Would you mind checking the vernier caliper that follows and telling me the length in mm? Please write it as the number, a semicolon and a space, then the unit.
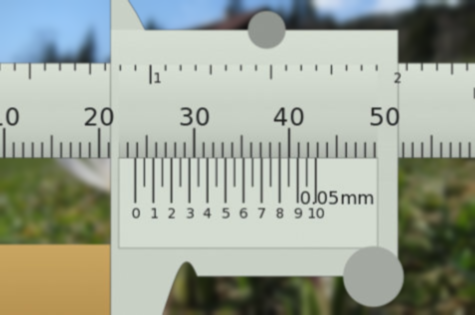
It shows 23.8; mm
